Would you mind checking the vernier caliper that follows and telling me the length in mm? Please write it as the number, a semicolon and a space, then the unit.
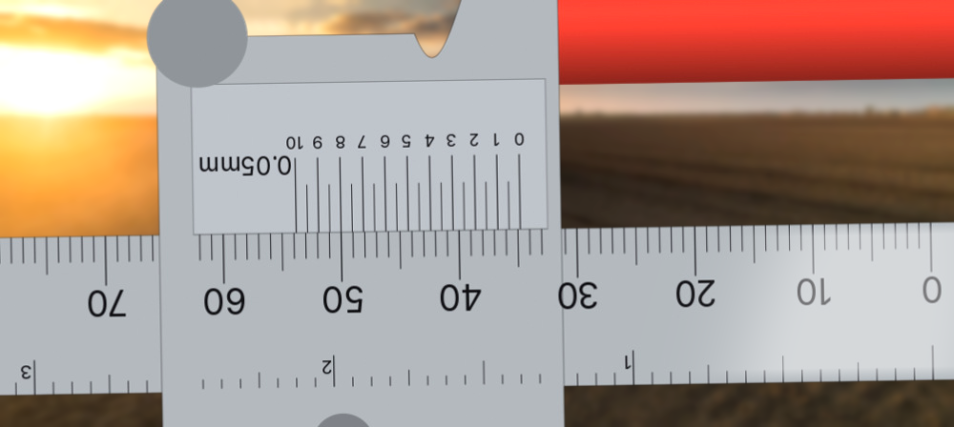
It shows 34.8; mm
